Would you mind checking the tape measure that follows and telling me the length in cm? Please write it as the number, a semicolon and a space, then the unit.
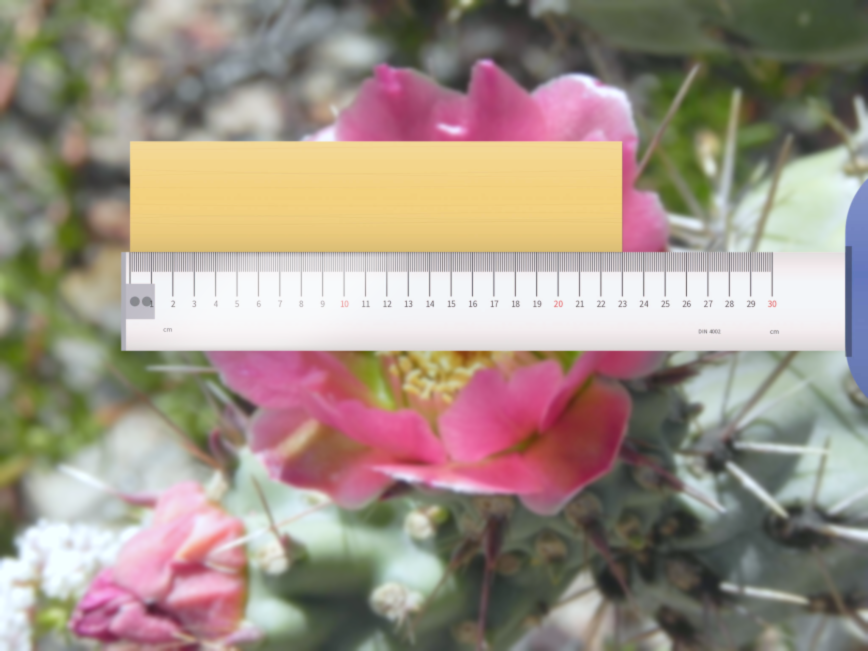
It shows 23; cm
